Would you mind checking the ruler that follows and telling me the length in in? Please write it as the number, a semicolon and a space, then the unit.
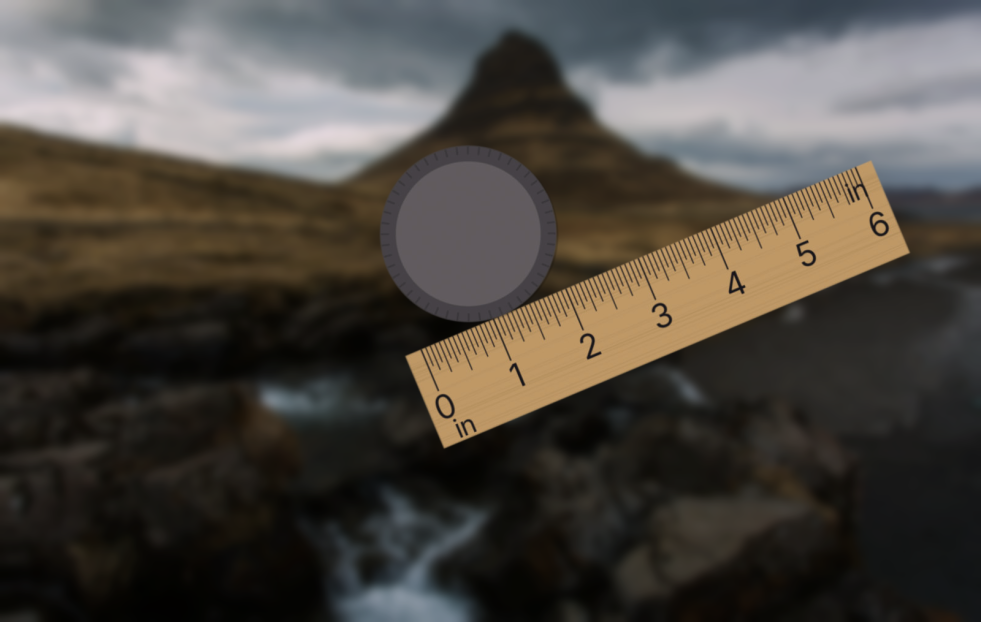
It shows 2.25; in
